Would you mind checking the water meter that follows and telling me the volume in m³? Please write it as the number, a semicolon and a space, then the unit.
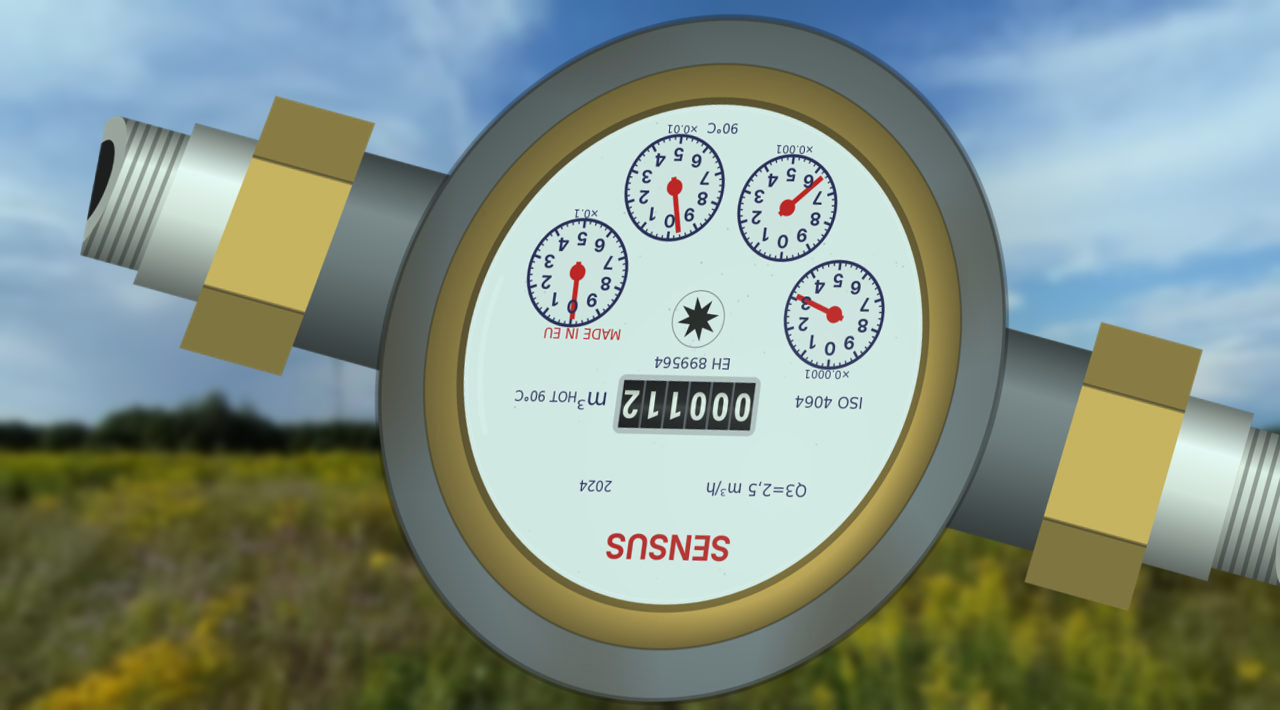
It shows 111.9963; m³
